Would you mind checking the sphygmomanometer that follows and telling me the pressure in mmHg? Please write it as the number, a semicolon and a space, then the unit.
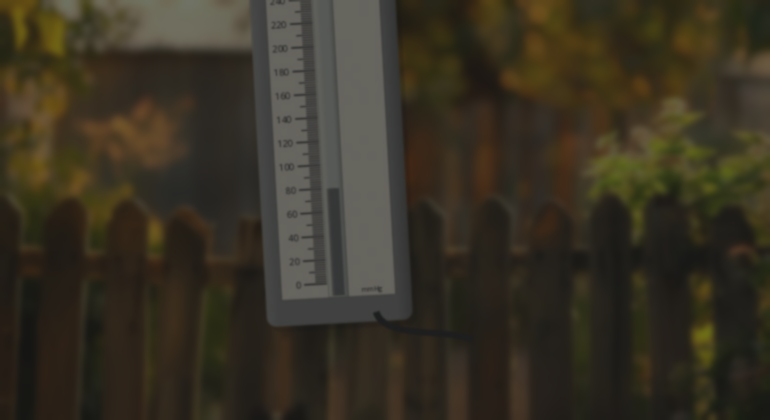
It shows 80; mmHg
